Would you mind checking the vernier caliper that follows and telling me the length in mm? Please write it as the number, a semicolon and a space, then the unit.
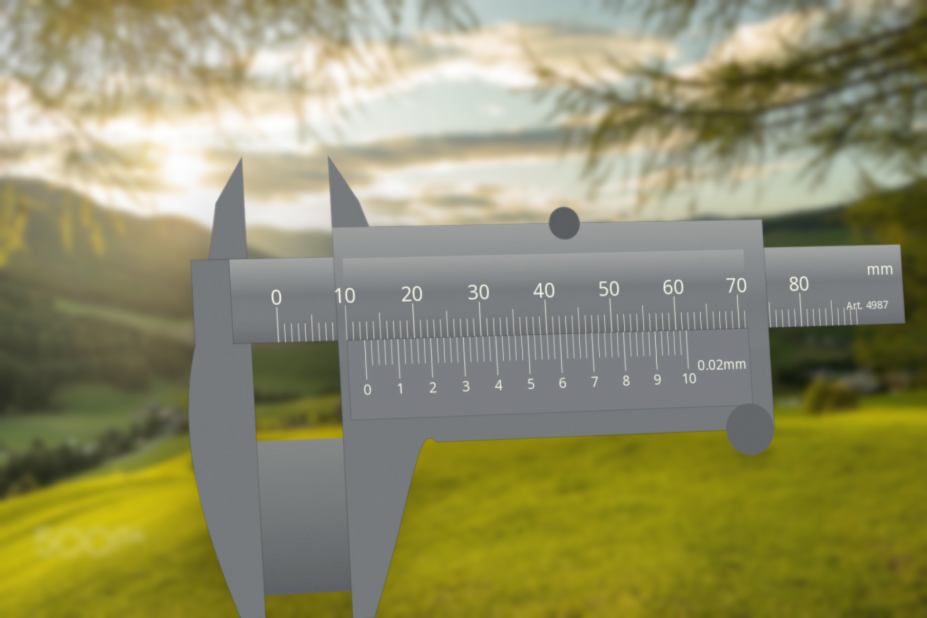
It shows 12.6; mm
